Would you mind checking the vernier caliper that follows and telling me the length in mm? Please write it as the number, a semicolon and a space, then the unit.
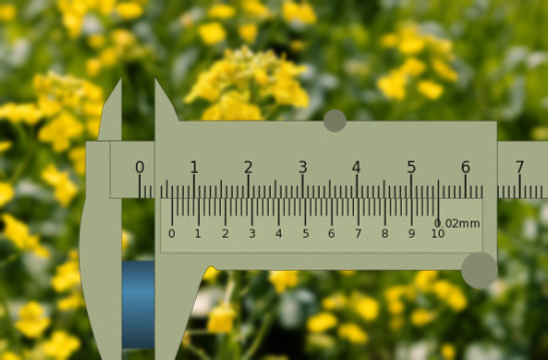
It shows 6.0; mm
